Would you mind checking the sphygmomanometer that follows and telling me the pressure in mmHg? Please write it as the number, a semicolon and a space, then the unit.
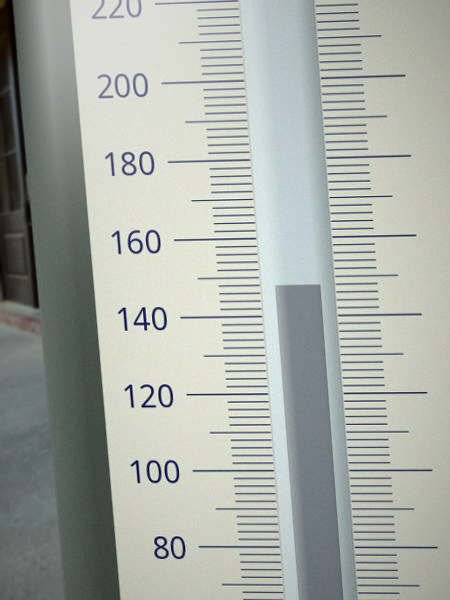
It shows 148; mmHg
